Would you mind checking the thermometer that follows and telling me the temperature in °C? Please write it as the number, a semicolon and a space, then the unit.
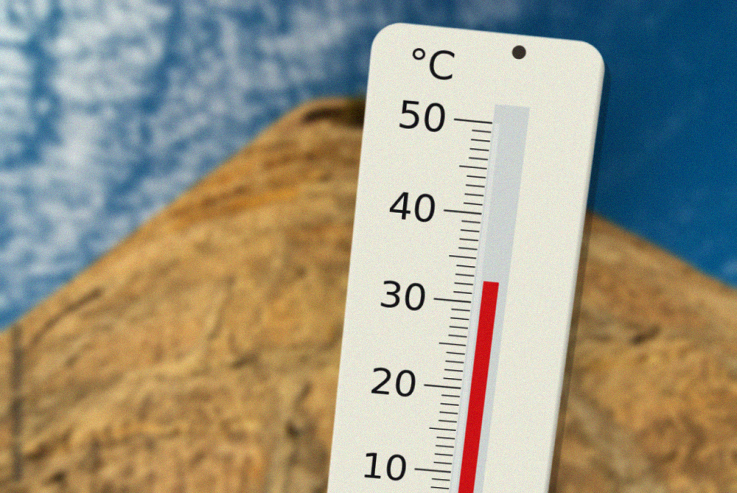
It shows 32.5; °C
